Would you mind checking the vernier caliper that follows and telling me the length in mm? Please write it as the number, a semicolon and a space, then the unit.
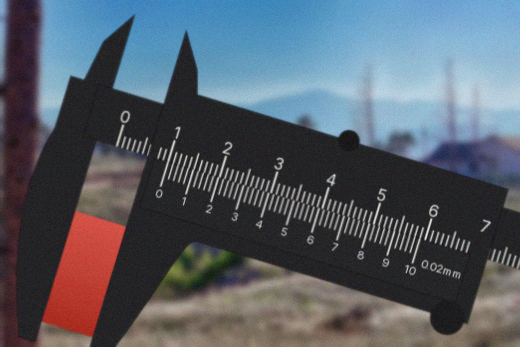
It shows 10.0; mm
